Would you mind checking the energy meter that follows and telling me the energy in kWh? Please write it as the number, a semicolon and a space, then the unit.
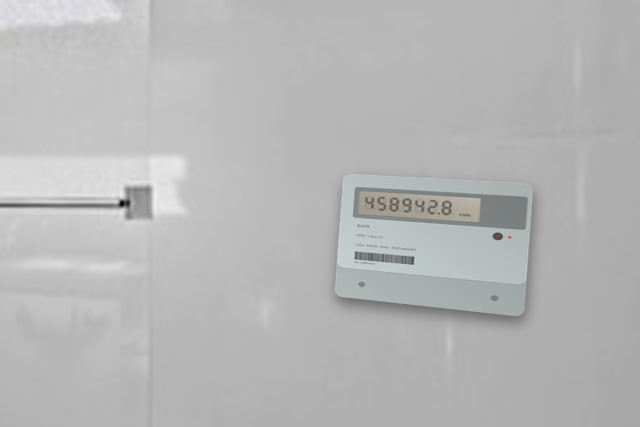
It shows 458942.8; kWh
